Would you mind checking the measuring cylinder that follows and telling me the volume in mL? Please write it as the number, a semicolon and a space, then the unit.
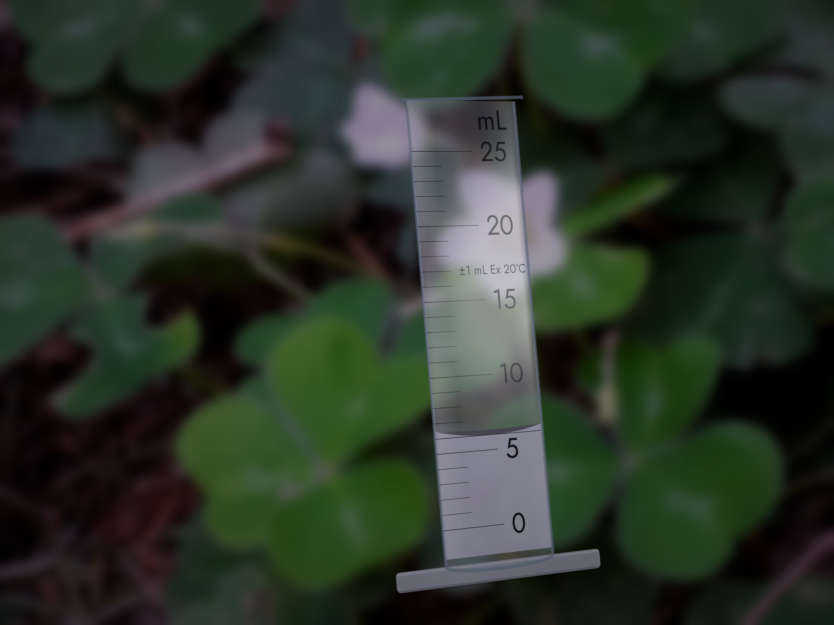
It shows 6; mL
